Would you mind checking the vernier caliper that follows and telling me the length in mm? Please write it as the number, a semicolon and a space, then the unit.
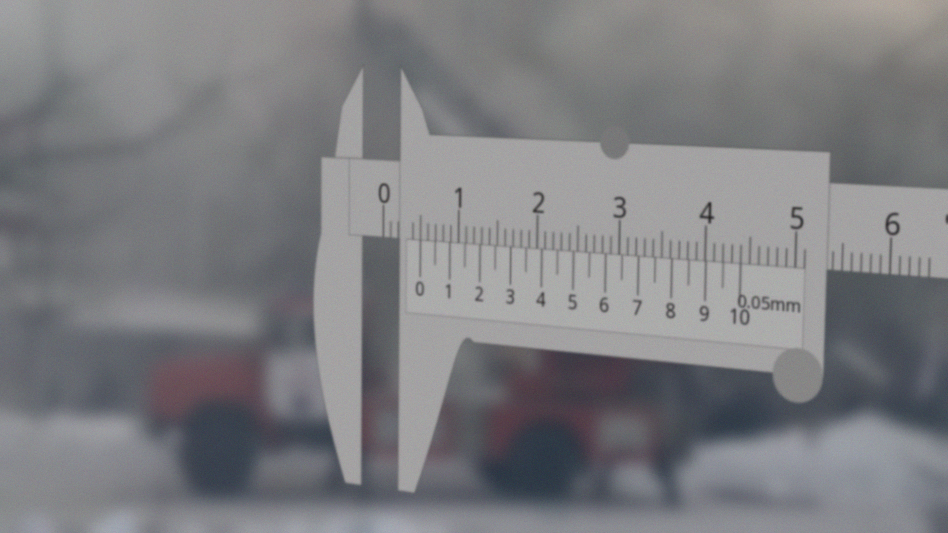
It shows 5.0; mm
